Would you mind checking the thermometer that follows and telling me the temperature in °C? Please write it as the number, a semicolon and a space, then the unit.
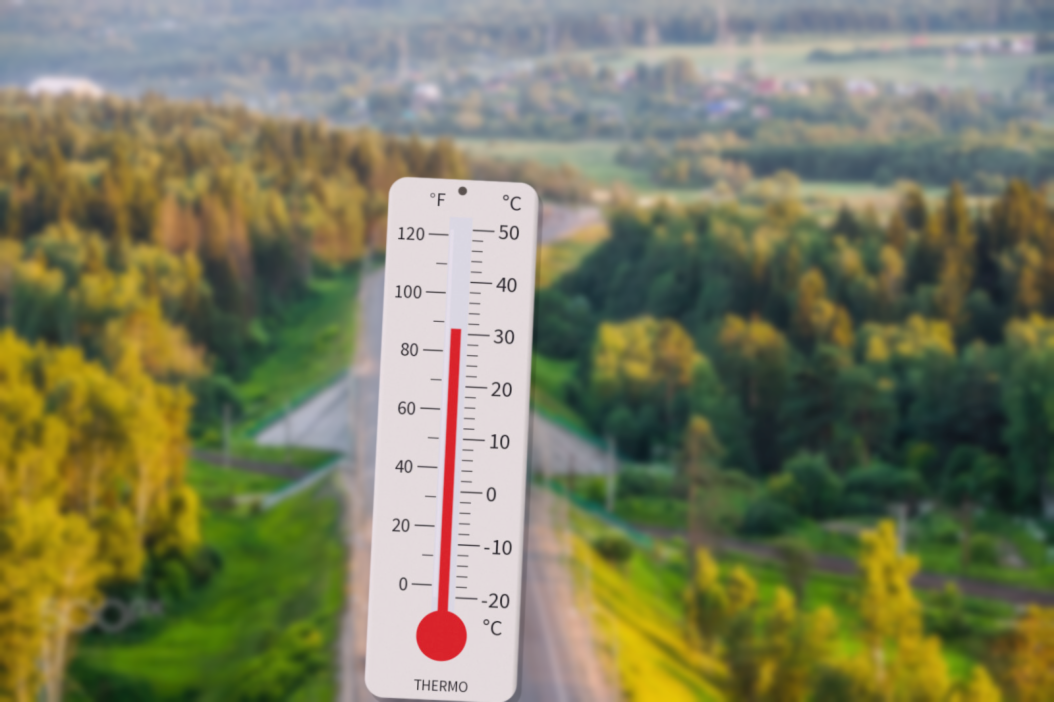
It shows 31; °C
